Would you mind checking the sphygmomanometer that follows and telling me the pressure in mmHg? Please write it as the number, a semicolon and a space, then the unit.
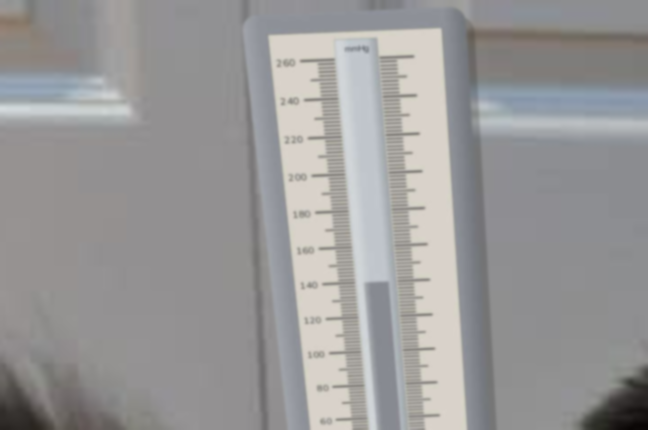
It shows 140; mmHg
